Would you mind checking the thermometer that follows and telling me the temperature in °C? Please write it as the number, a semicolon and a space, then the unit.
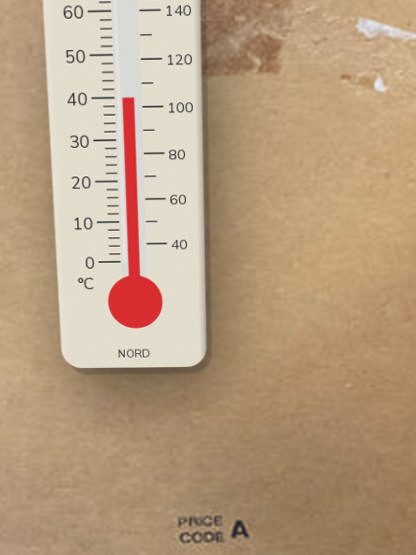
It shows 40; °C
